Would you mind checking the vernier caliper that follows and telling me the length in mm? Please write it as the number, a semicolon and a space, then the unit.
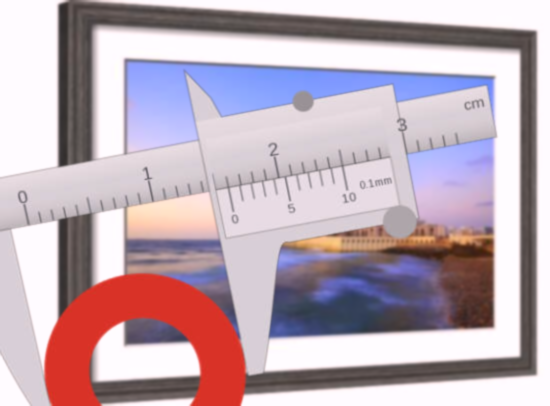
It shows 16.0; mm
